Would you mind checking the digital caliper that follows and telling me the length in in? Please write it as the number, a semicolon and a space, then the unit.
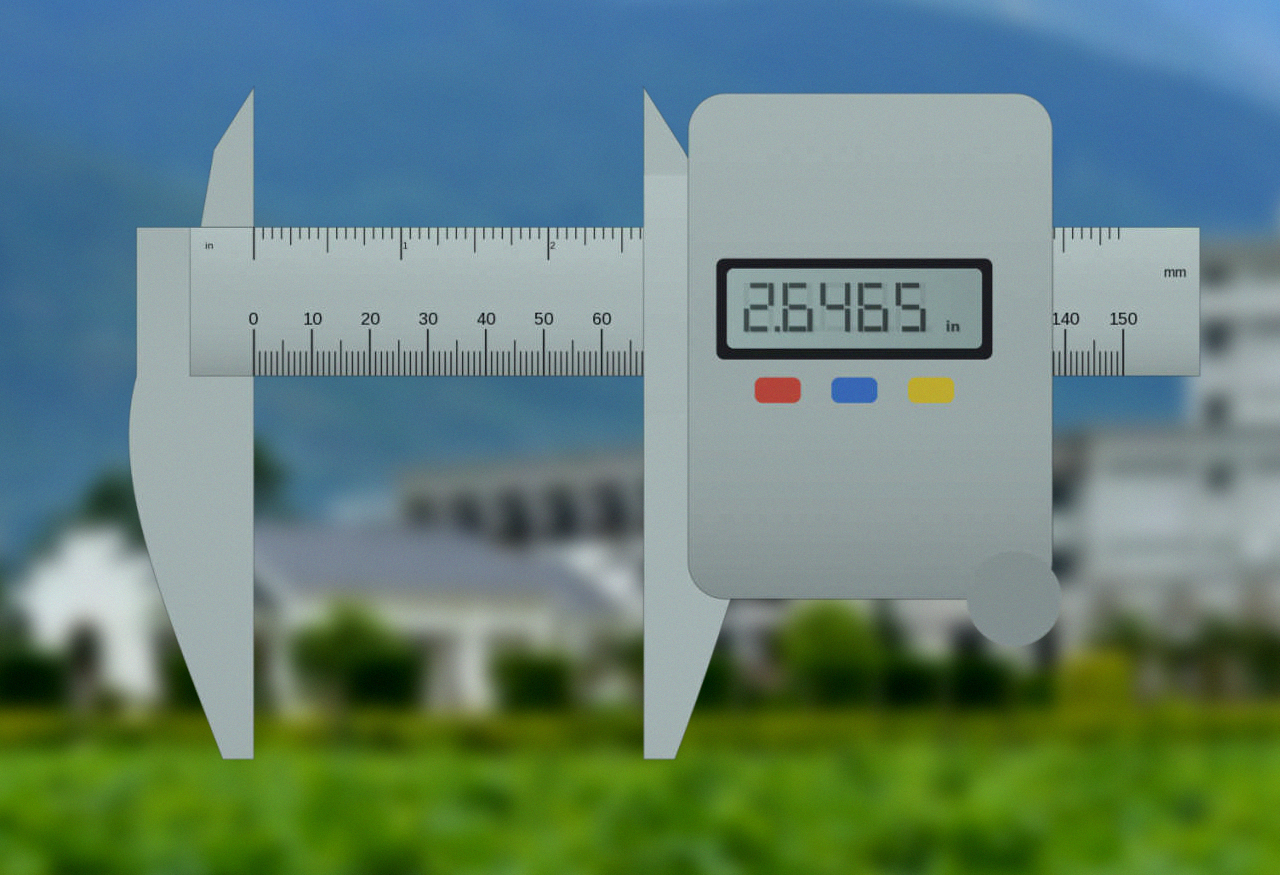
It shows 2.6465; in
